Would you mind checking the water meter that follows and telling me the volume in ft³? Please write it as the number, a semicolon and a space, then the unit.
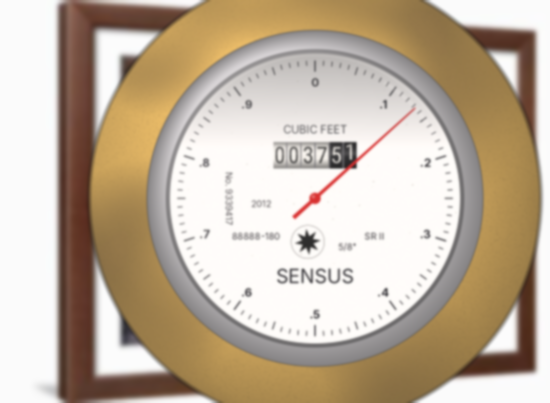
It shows 3751.13; ft³
